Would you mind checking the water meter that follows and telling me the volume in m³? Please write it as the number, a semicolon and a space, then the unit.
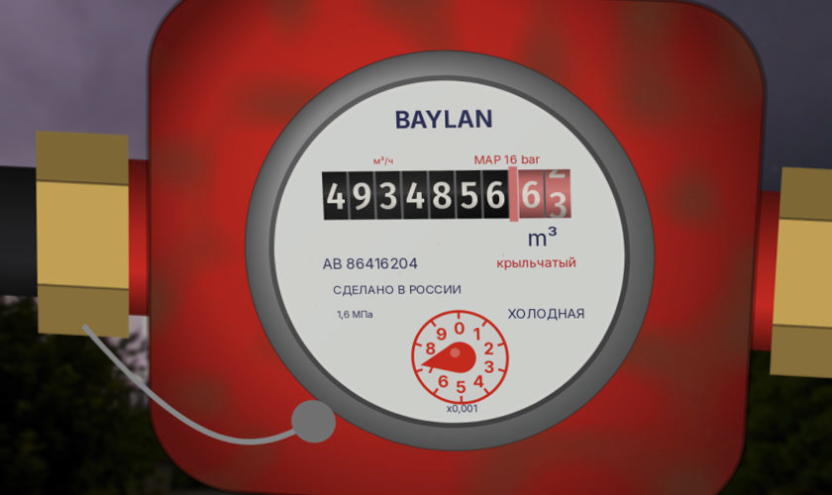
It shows 4934856.627; m³
